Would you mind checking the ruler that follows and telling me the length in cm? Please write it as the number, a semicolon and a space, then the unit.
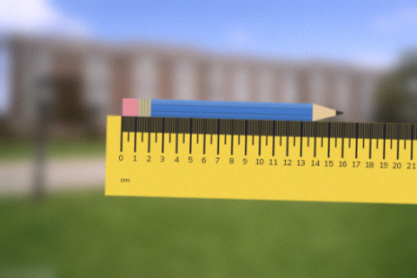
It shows 16; cm
